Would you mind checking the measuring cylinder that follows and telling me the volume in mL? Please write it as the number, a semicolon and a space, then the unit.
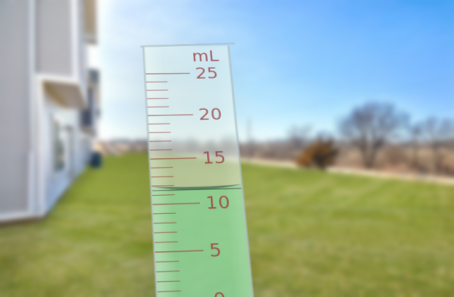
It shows 11.5; mL
